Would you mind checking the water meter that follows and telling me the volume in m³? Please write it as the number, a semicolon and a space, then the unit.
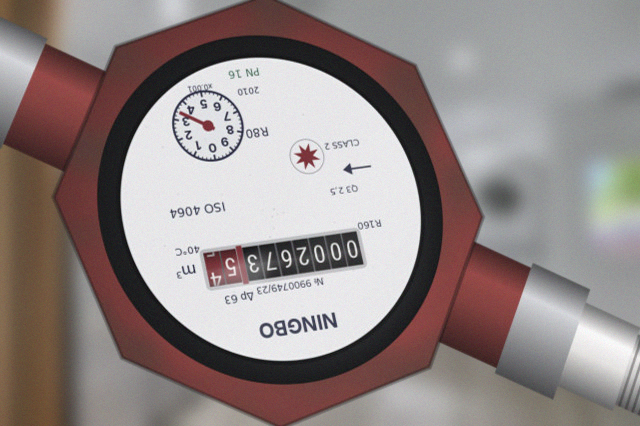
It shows 2673.543; m³
